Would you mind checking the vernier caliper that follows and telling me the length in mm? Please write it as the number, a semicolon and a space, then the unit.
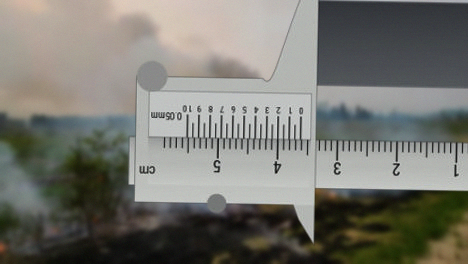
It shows 36.2; mm
